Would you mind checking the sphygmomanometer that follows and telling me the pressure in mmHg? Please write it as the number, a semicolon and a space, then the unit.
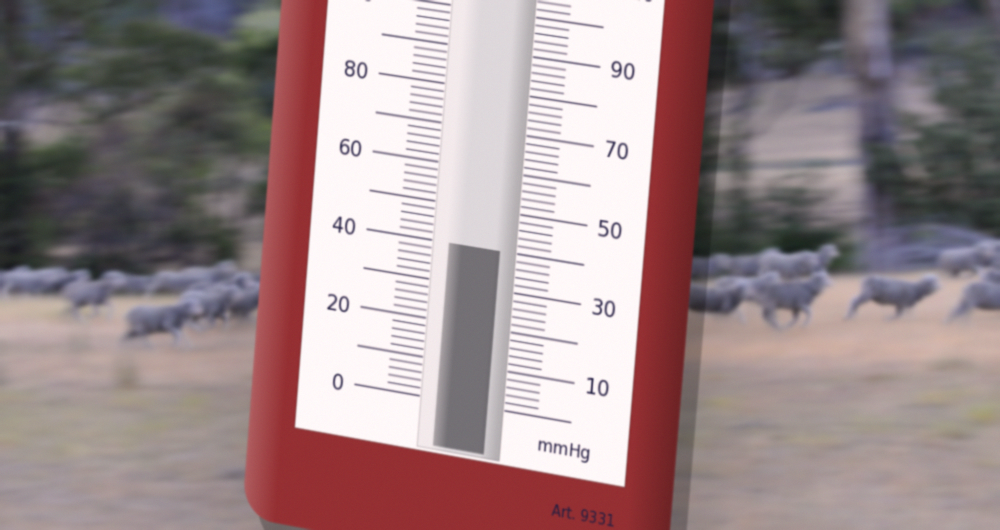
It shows 40; mmHg
